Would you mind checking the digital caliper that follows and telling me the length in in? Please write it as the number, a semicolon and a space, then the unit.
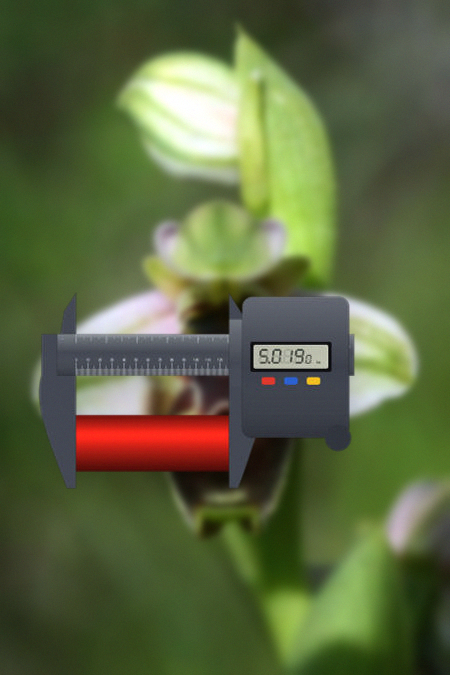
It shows 5.0190; in
